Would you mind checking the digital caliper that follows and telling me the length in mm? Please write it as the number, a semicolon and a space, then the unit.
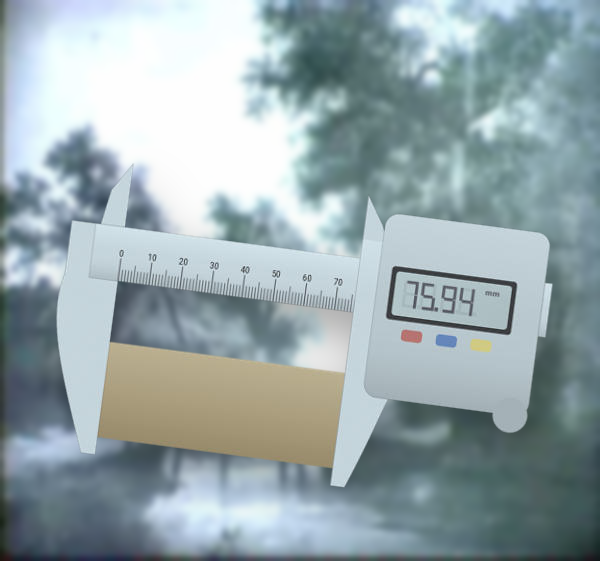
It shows 75.94; mm
